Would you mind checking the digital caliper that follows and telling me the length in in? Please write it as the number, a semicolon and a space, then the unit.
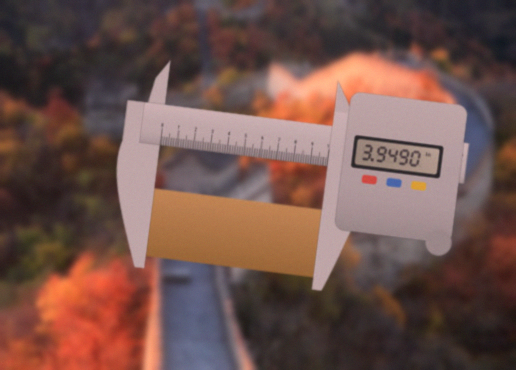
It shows 3.9490; in
